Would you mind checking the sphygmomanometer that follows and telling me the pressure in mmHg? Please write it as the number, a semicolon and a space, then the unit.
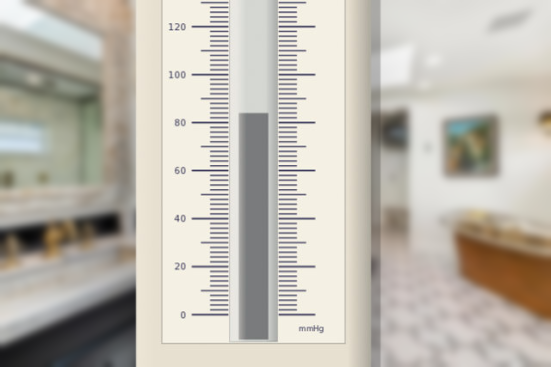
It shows 84; mmHg
